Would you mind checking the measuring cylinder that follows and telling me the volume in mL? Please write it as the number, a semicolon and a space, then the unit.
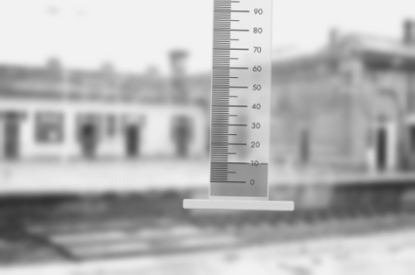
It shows 10; mL
